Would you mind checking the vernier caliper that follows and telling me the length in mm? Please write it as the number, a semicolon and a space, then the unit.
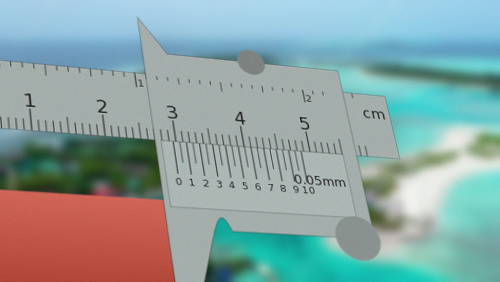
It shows 29.6; mm
